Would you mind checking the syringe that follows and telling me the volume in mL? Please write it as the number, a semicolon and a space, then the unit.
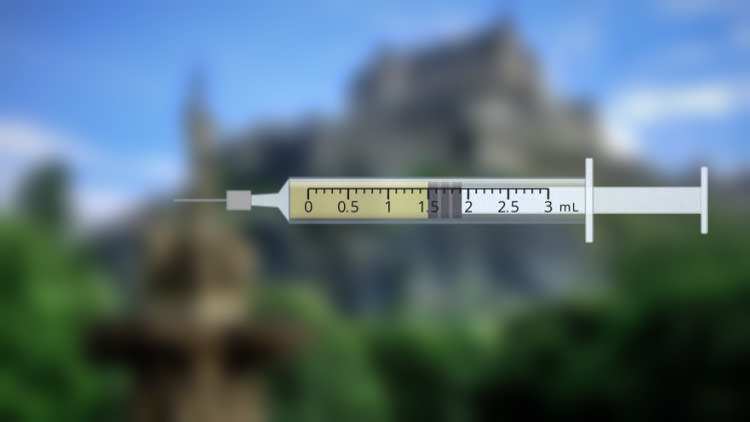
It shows 1.5; mL
